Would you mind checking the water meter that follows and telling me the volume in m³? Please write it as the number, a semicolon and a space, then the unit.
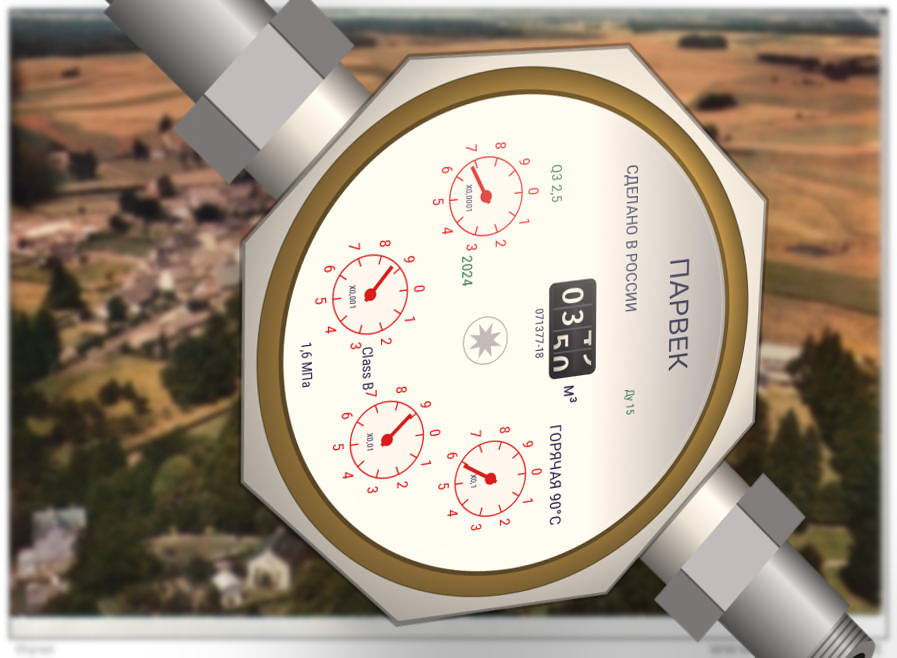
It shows 349.5886; m³
